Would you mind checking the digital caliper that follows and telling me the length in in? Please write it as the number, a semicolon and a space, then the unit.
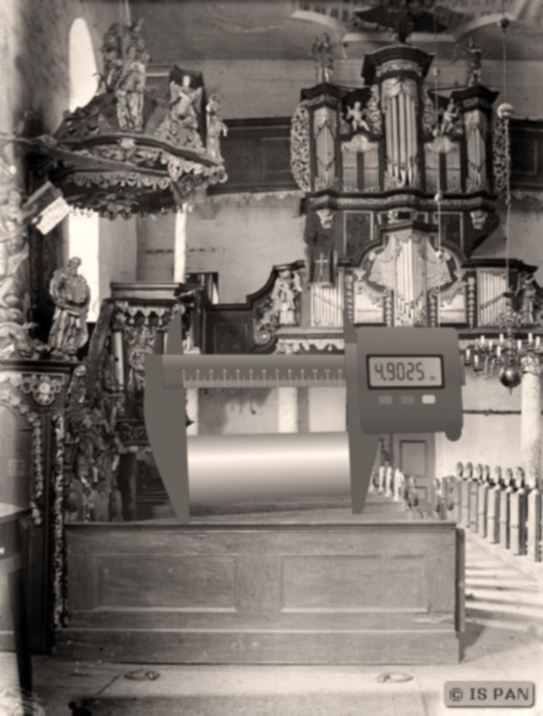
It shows 4.9025; in
